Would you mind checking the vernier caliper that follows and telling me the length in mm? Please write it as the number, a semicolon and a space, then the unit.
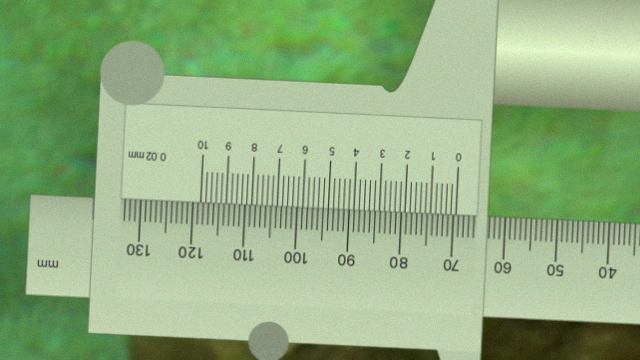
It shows 69.5; mm
